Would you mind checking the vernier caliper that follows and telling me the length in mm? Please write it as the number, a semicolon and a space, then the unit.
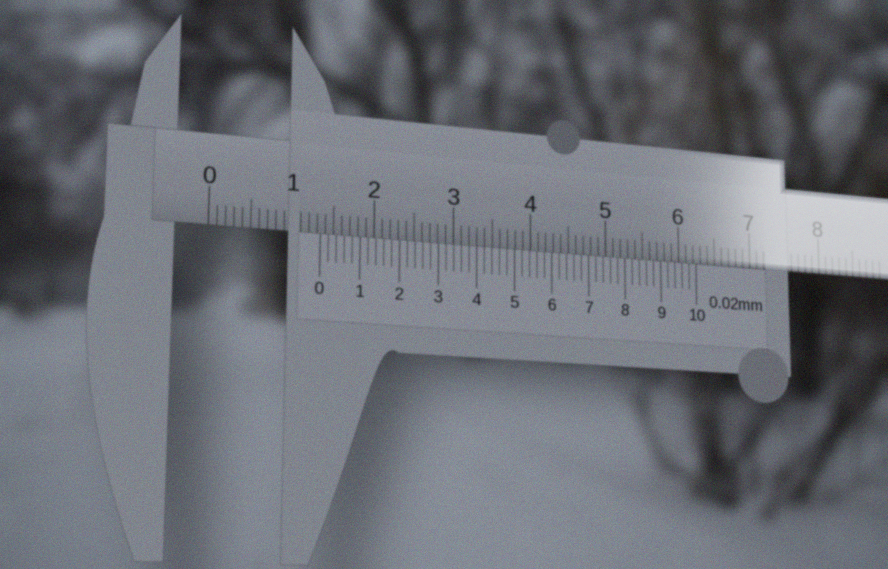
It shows 13.4; mm
